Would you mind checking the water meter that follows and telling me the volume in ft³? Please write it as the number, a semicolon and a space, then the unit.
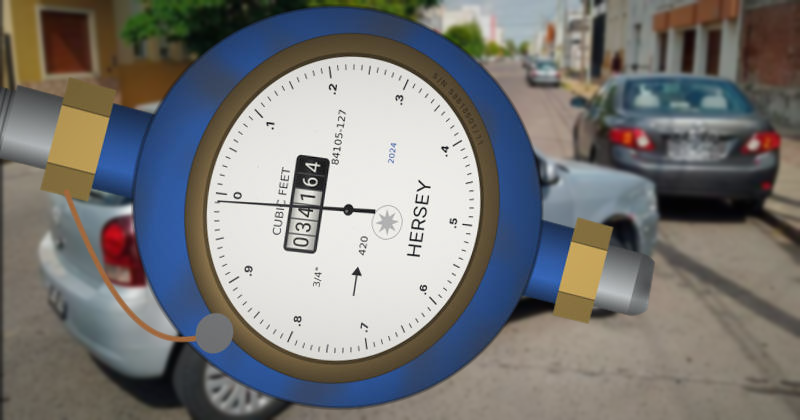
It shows 34163.99; ft³
